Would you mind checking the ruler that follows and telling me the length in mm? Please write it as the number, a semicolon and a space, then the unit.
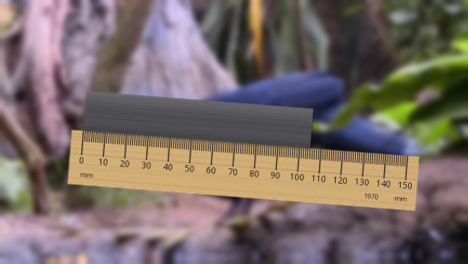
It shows 105; mm
